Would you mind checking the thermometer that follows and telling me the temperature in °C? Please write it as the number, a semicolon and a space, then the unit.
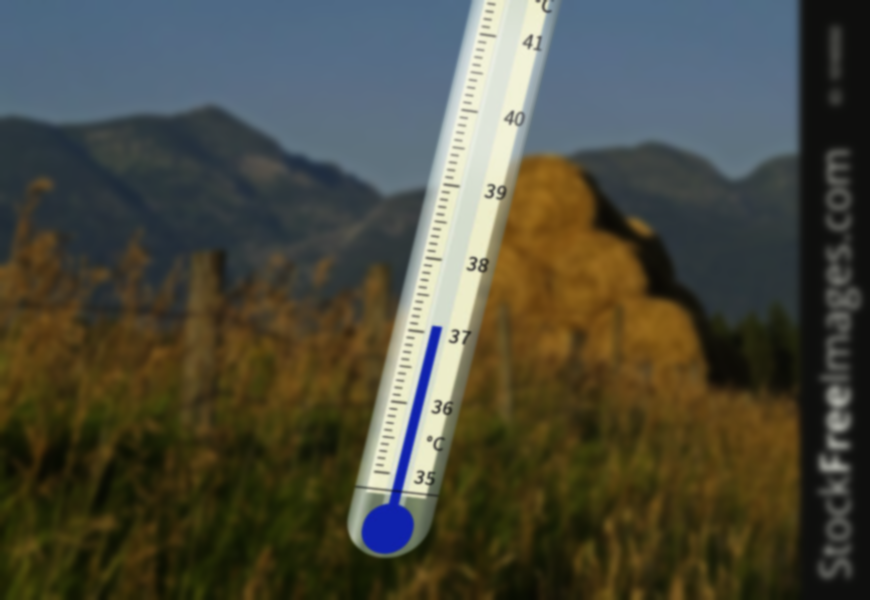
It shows 37.1; °C
